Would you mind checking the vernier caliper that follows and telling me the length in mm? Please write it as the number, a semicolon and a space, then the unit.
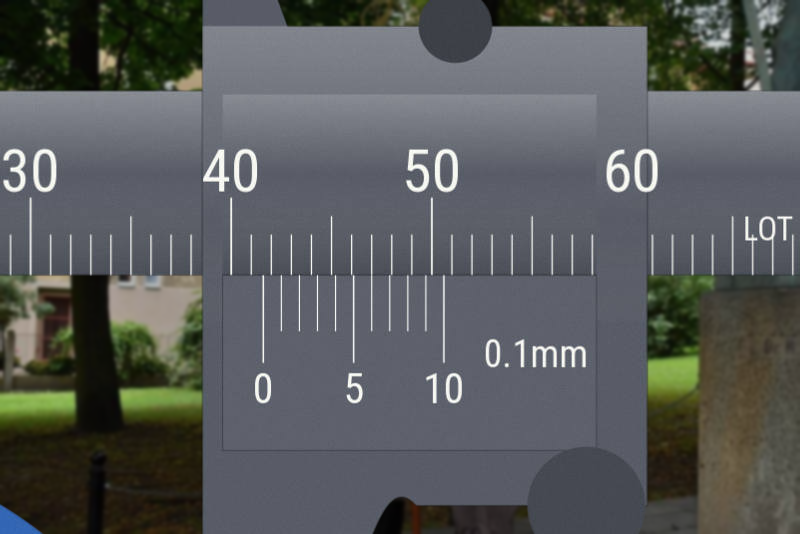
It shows 41.6; mm
